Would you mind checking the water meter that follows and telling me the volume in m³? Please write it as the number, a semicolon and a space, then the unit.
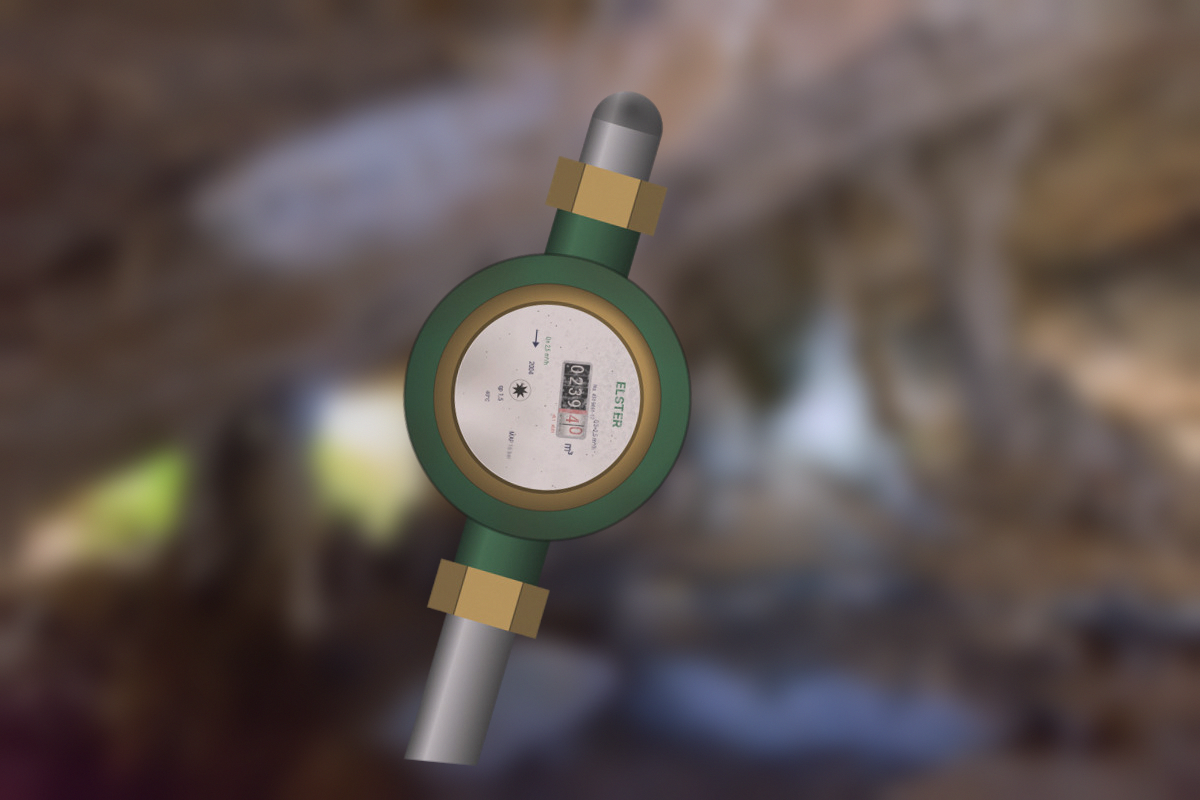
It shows 239.40; m³
